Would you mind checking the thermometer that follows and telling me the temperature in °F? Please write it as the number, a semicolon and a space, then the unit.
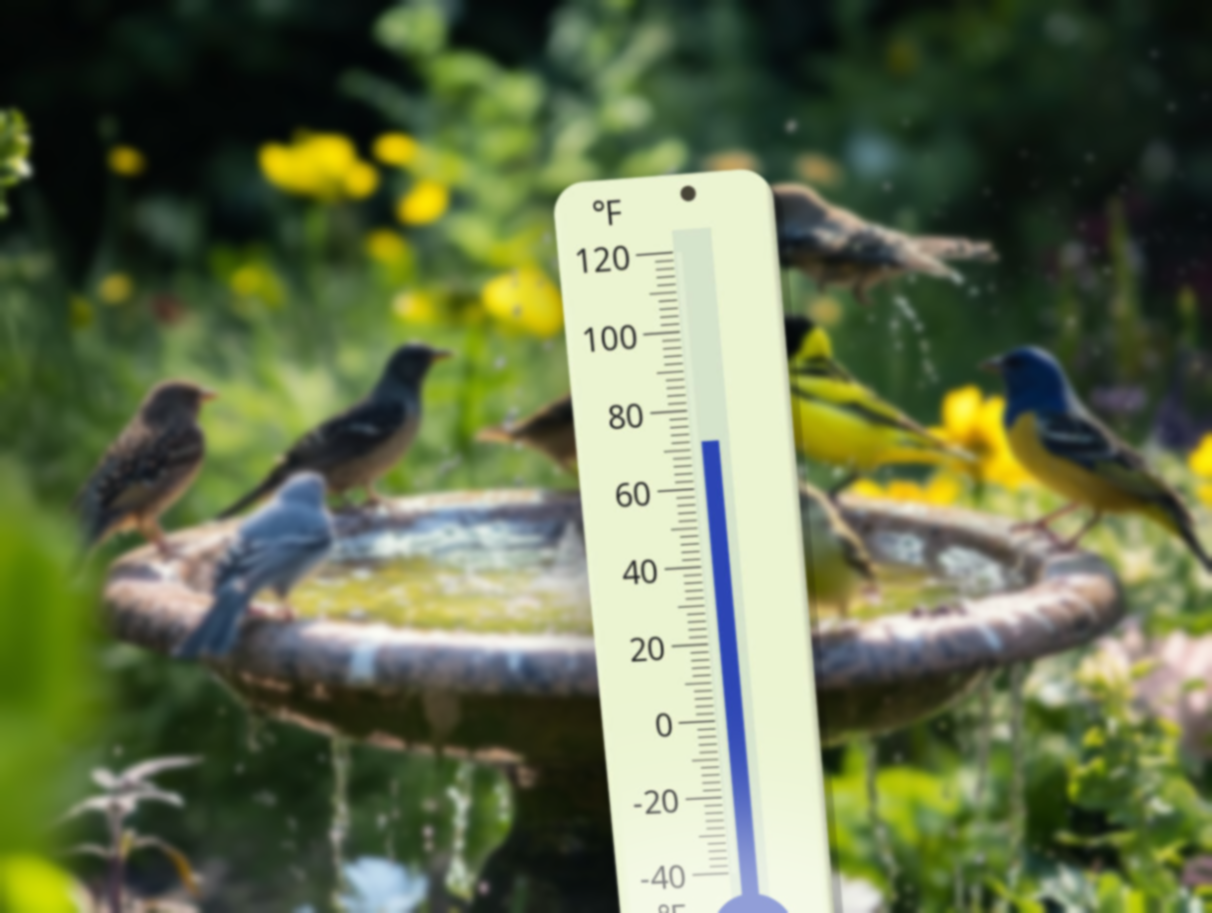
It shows 72; °F
